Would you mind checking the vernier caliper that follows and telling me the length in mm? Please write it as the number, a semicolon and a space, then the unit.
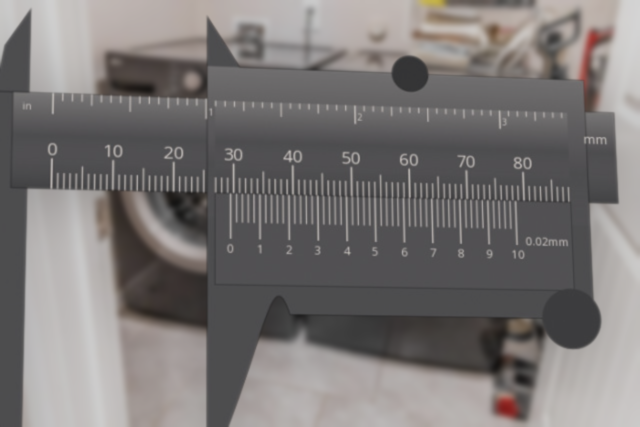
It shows 29.5; mm
